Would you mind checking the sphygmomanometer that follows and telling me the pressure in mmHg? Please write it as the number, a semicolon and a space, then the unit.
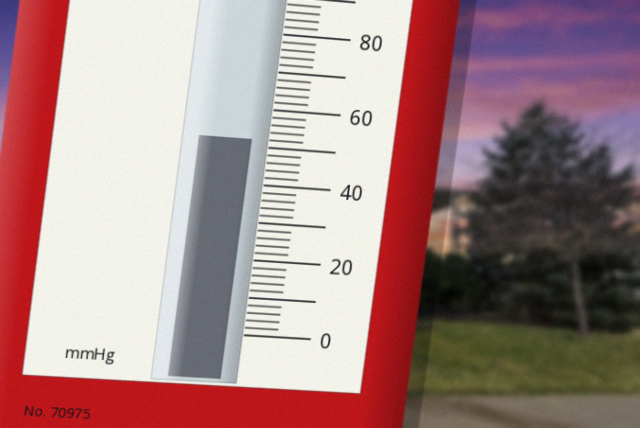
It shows 52; mmHg
